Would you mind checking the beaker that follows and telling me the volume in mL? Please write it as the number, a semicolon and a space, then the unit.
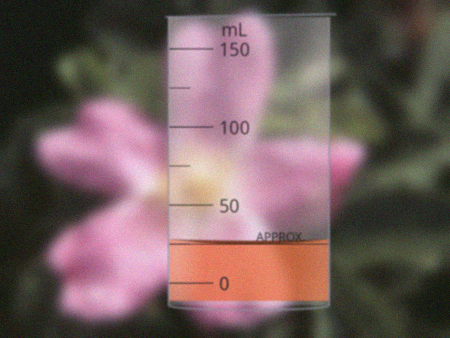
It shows 25; mL
